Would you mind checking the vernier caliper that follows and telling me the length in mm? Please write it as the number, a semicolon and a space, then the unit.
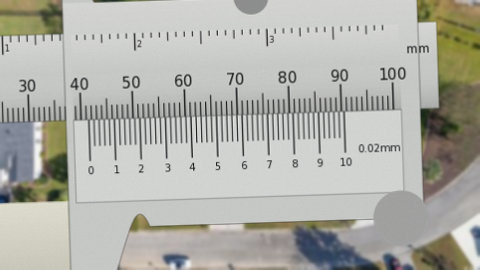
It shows 41.5; mm
